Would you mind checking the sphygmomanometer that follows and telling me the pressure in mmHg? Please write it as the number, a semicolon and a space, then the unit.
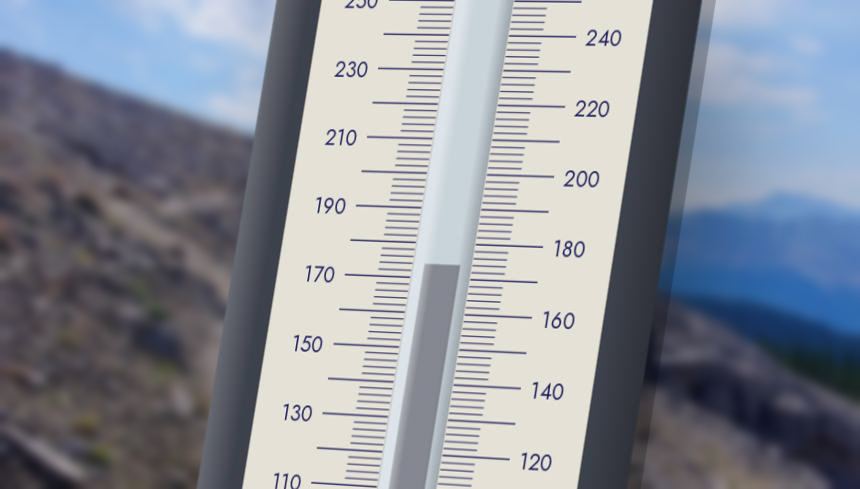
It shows 174; mmHg
